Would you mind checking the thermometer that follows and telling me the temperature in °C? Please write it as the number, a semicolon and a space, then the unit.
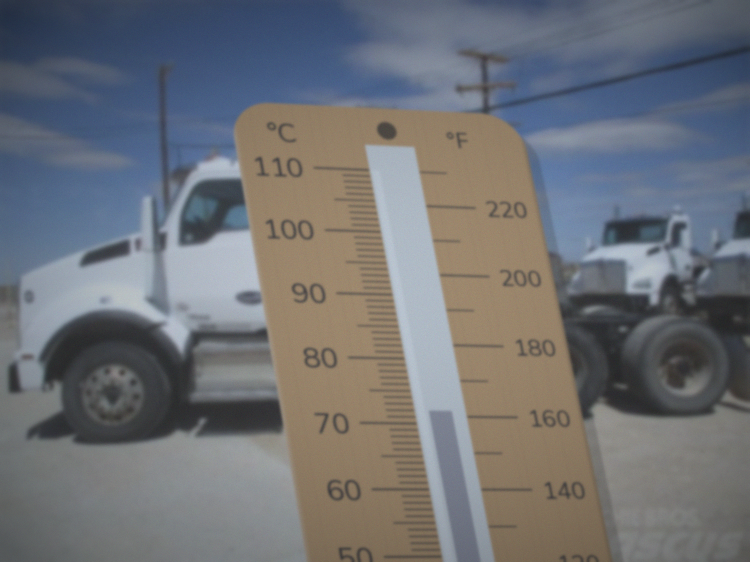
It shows 72; °C
